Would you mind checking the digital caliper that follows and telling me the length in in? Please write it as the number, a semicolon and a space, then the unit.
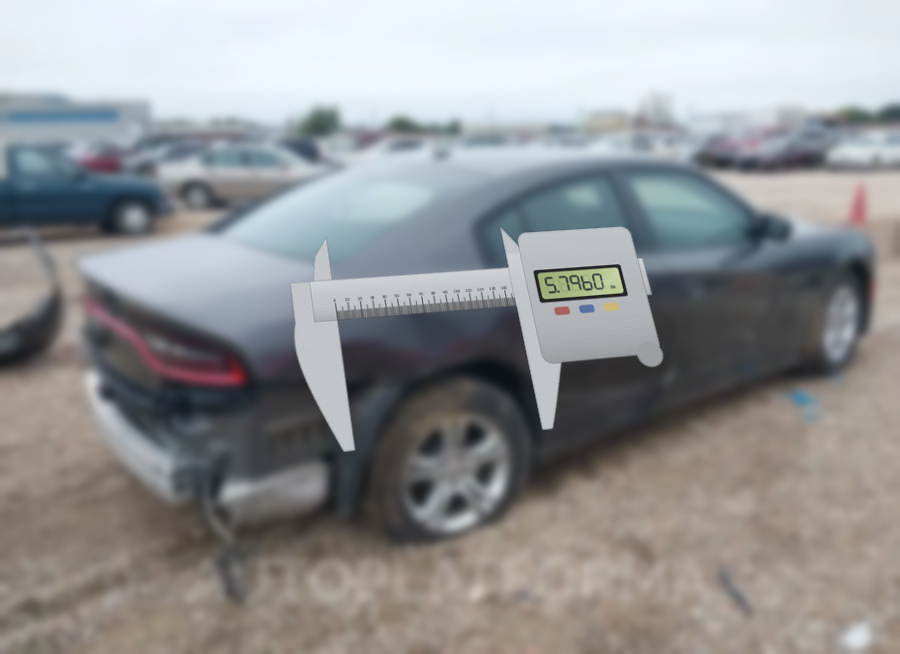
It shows 5.7960; in
